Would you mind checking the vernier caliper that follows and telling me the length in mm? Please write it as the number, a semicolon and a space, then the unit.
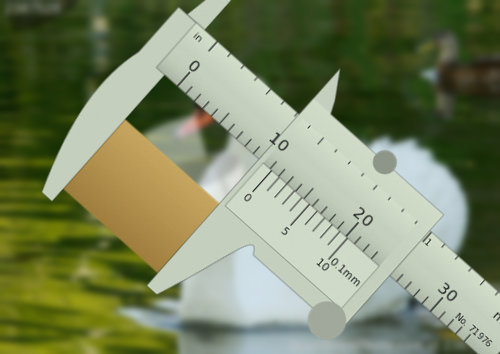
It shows 11.2; mm
